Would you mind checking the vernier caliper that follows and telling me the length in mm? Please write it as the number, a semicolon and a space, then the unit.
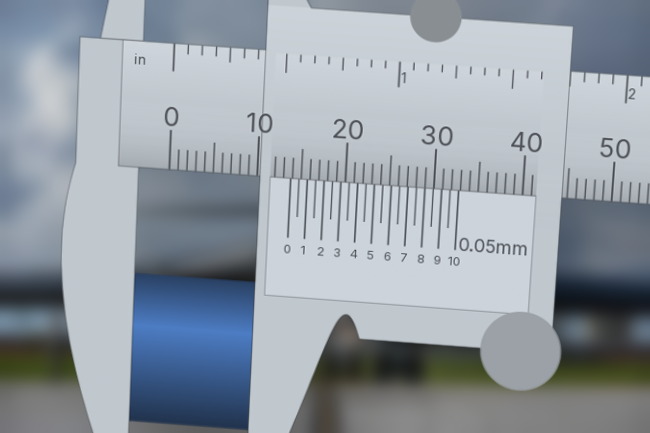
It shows 13.8; mm
